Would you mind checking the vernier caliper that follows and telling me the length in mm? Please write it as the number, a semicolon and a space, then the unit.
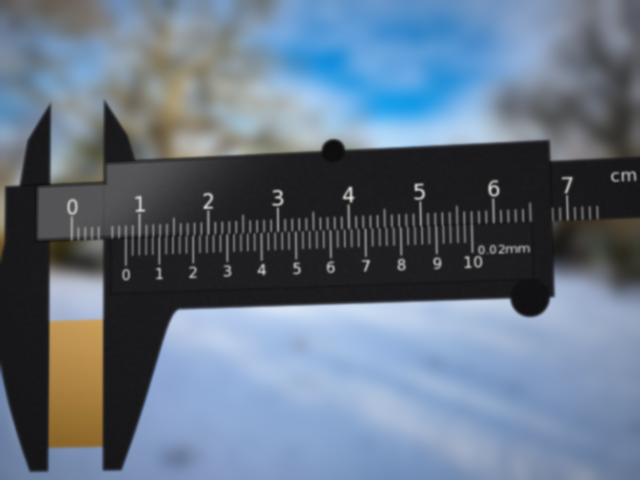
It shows 8.0; mm
